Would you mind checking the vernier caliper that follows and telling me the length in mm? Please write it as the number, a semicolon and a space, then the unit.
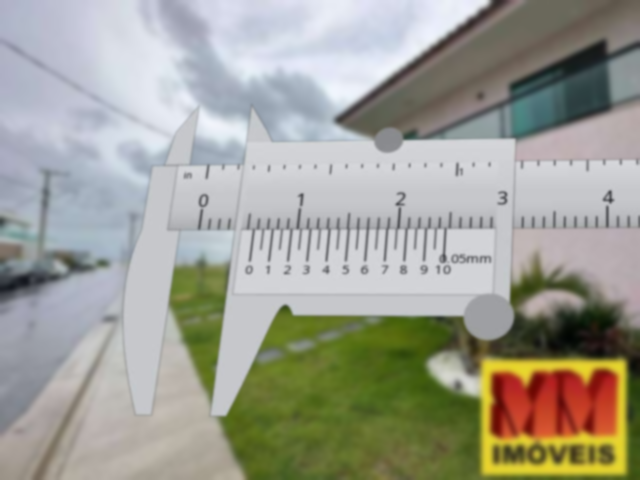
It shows 5.6; mm
